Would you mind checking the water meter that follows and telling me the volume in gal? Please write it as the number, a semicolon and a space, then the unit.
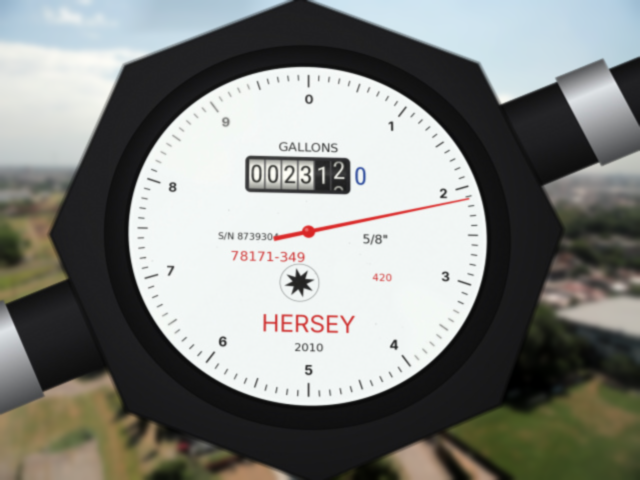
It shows 23122.1; gal
